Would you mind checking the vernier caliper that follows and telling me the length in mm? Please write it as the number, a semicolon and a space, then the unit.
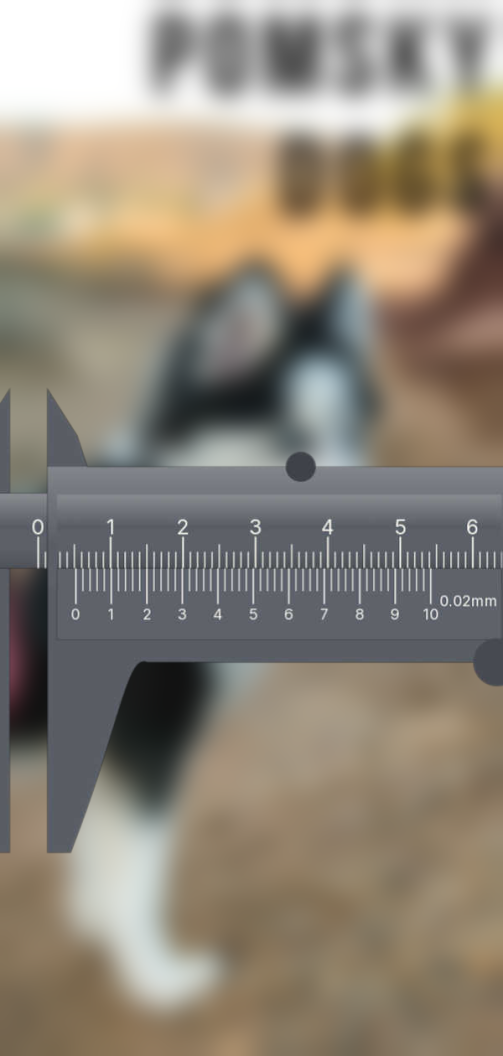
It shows 5.2; mm
